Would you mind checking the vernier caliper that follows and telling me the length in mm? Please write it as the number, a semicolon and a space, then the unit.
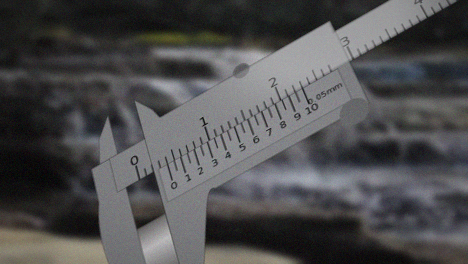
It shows 4.0; mm
